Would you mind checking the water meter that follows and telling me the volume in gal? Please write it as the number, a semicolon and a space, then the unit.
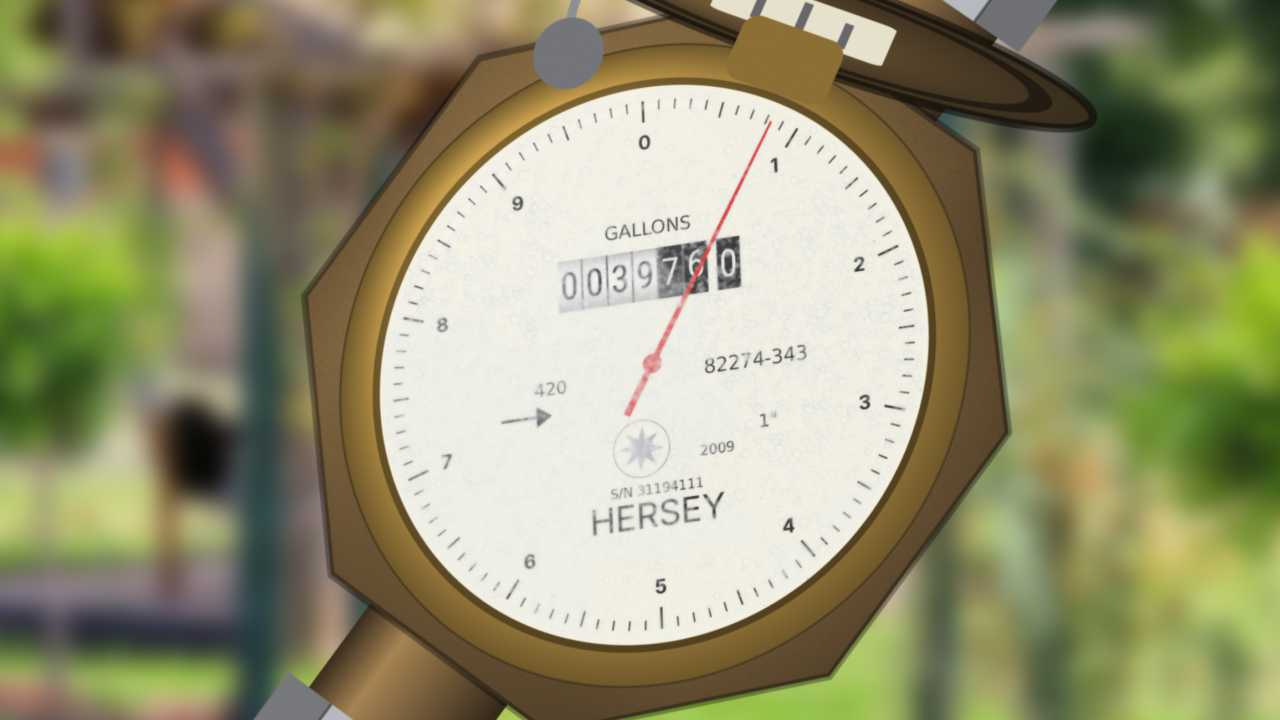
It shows 39760.8; gal
